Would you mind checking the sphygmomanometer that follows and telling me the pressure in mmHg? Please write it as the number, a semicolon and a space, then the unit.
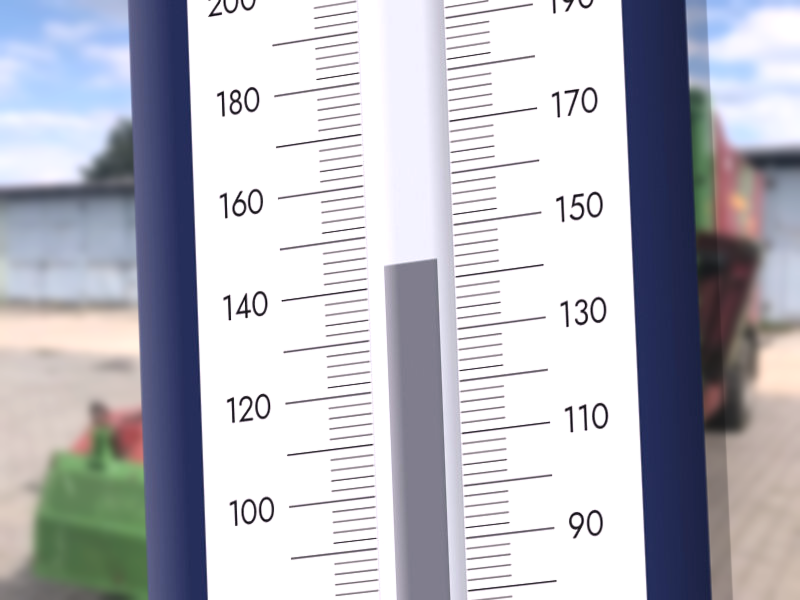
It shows 144; mmHg
